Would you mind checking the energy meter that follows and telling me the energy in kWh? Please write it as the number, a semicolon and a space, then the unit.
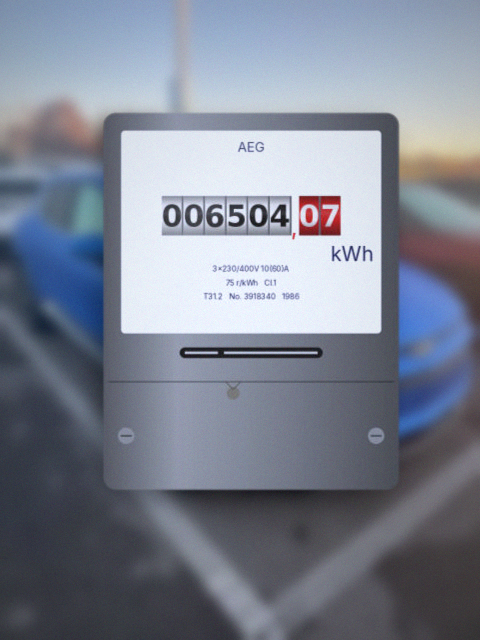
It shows 6504.07; kWh
